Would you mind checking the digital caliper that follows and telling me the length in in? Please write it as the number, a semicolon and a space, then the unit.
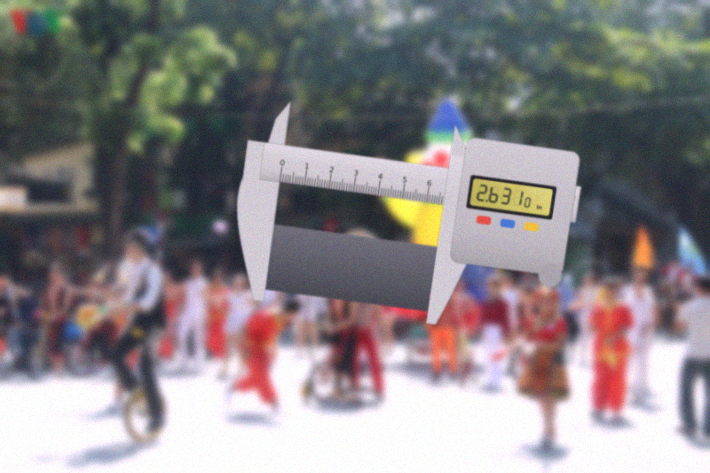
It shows 2.6310; in
